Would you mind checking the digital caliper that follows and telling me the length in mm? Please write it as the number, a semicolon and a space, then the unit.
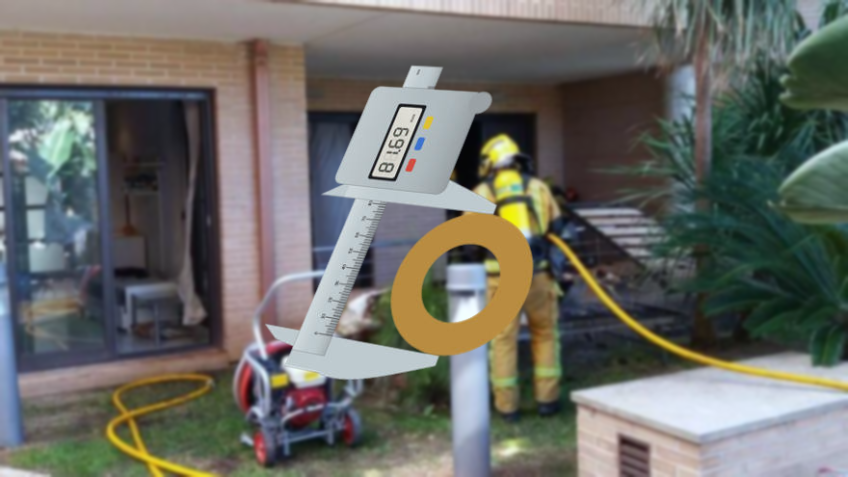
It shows 81.69; mm
